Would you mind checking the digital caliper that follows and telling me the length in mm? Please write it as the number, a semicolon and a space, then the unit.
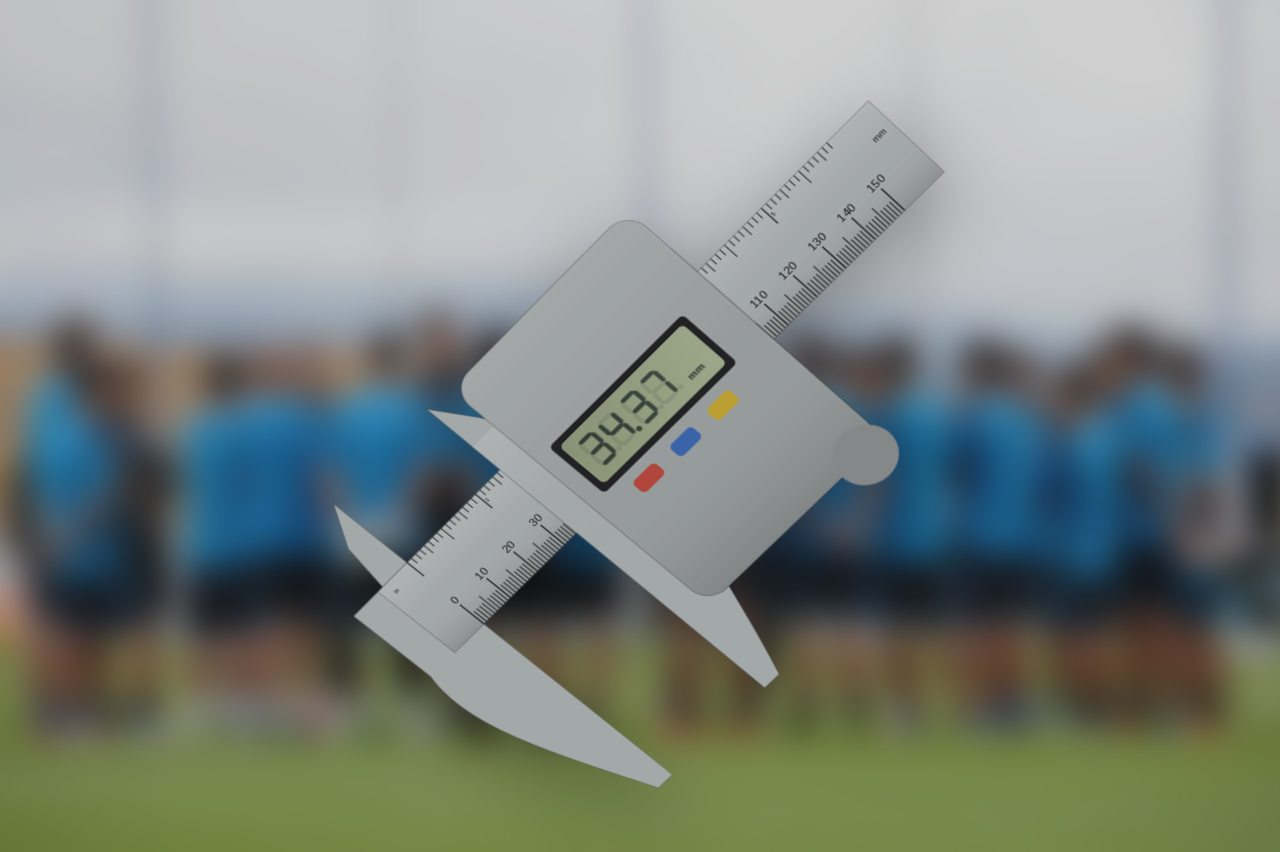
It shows 34.37; mm
